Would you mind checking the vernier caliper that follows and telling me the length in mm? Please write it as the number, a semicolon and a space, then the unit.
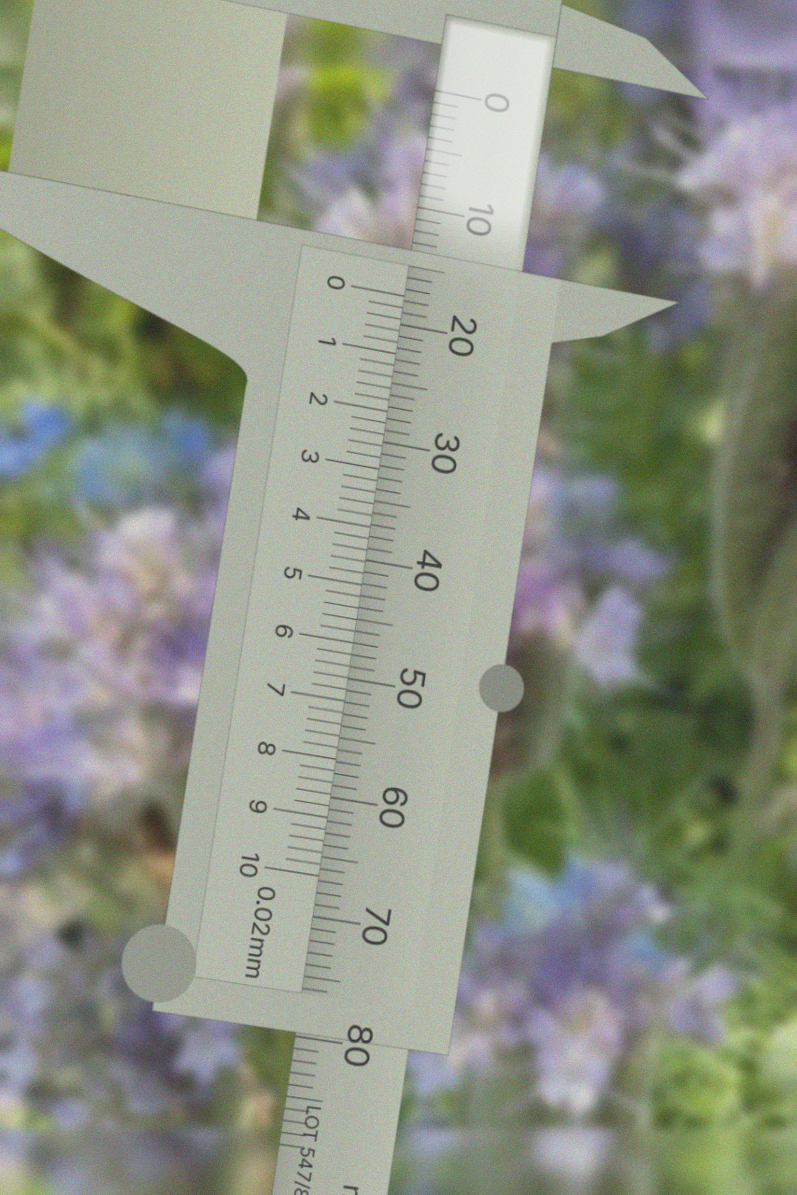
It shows 17.6; mm
